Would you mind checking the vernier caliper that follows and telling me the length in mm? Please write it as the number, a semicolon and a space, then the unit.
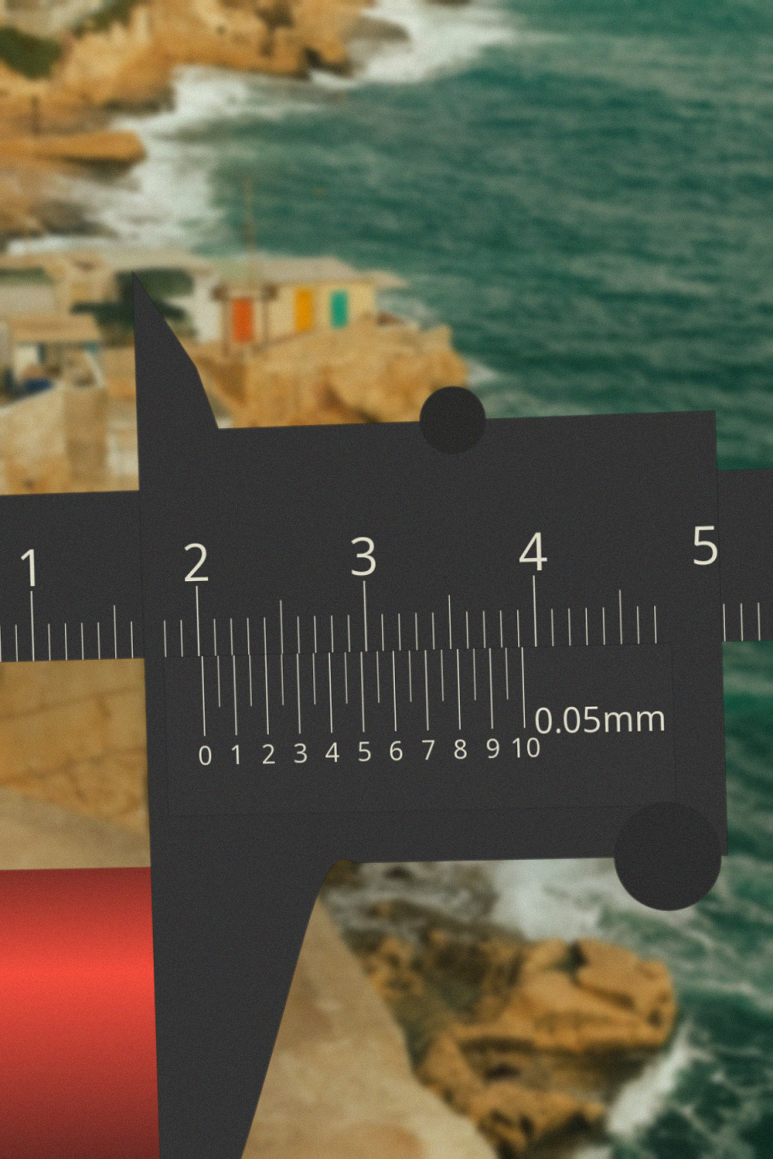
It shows 20.2; mm
